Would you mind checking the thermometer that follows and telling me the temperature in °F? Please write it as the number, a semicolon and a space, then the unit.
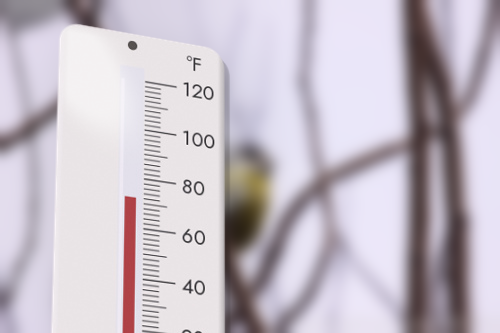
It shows 72; °F
